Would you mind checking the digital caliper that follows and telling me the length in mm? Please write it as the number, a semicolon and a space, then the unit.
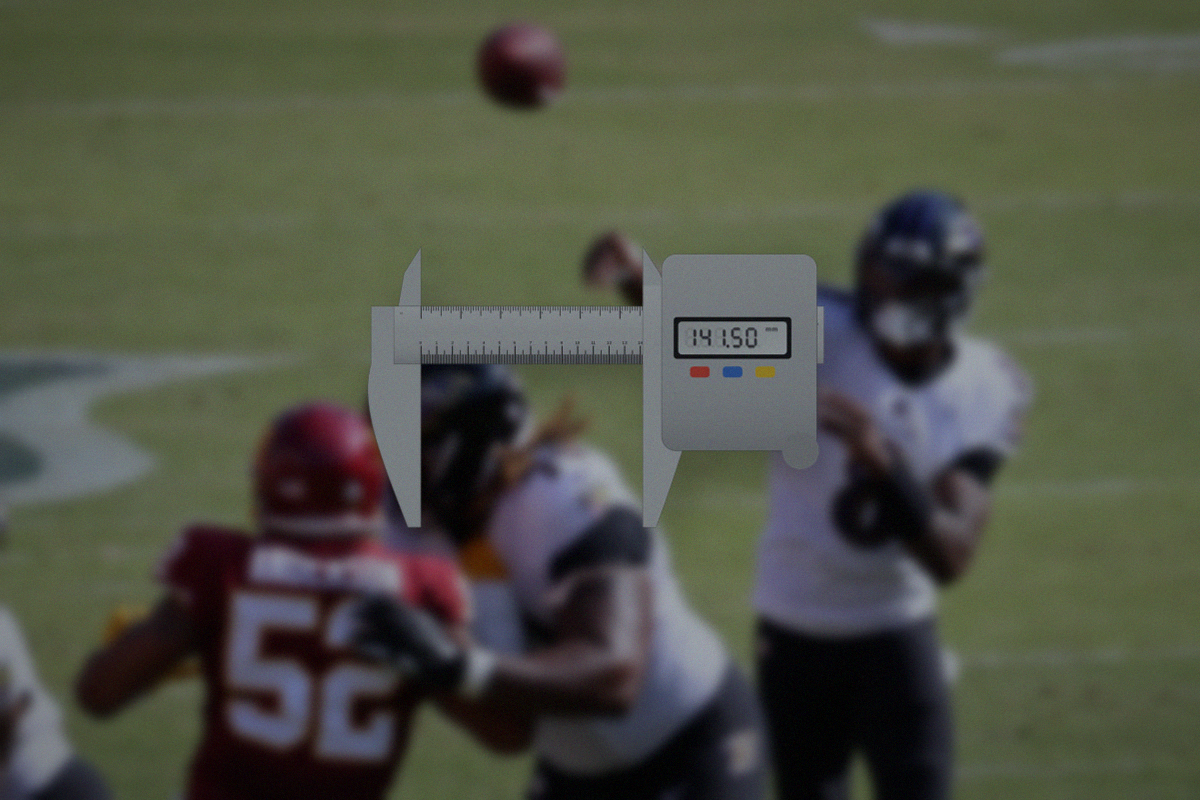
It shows 141.50; mm
